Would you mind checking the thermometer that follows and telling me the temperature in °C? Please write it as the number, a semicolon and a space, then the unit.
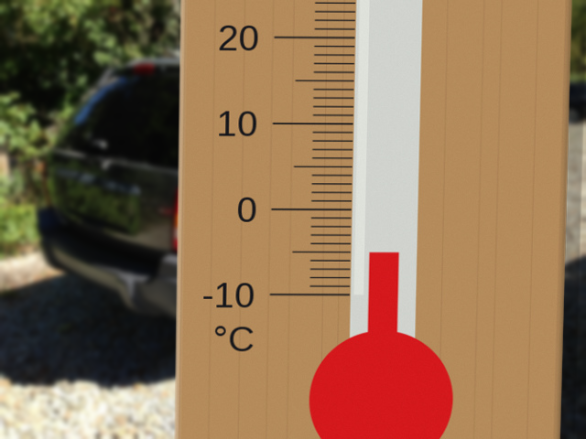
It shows -5; °C
